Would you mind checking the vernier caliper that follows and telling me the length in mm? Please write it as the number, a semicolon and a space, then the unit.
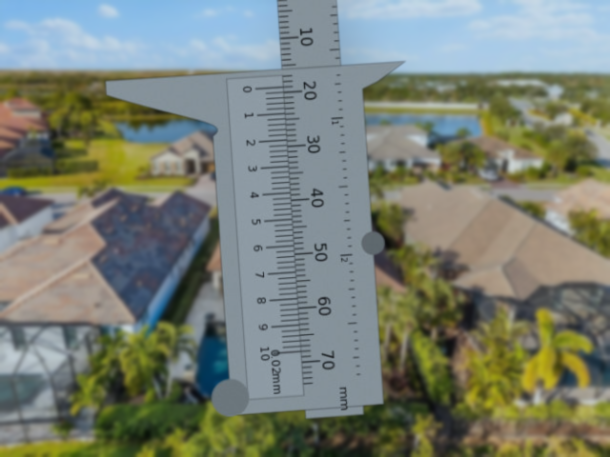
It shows 19.0; mm
